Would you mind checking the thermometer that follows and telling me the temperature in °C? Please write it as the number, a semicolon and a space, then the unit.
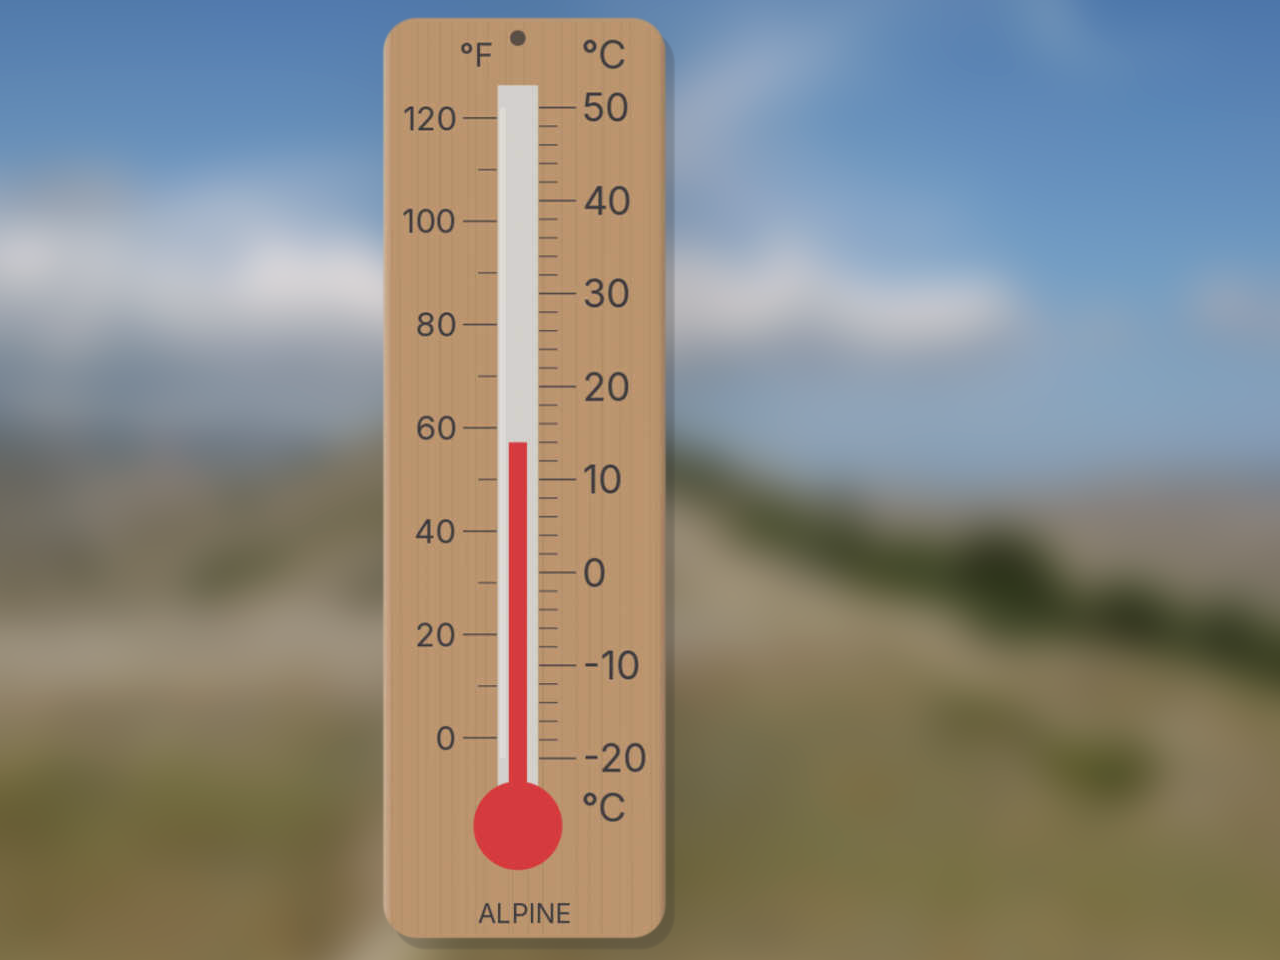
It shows 14; °C
